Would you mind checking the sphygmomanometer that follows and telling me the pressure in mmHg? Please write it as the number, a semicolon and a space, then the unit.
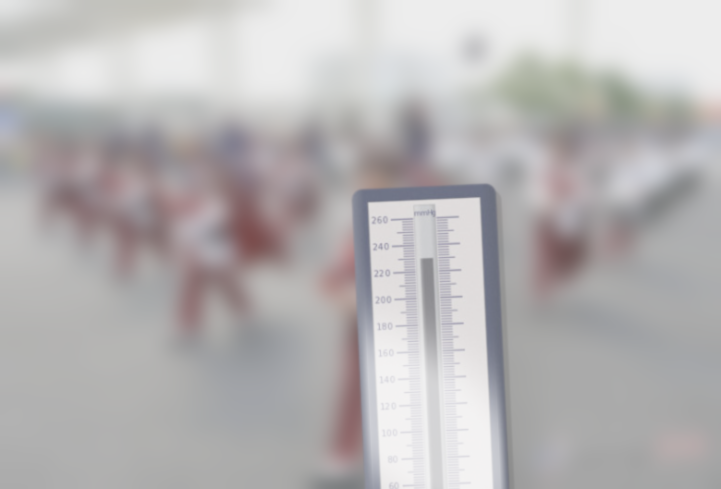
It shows 230; mmHg
